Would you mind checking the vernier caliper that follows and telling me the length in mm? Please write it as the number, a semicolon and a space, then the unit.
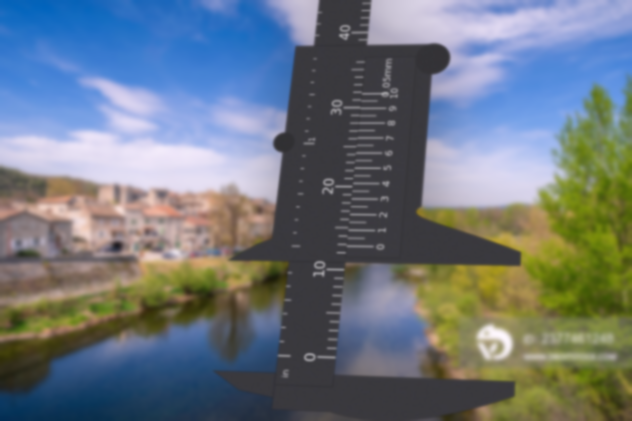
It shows 12.8; mm
